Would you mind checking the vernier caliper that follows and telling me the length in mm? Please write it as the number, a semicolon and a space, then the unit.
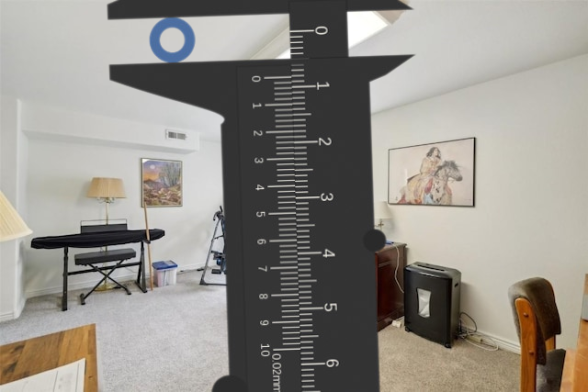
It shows 8.2; mm
